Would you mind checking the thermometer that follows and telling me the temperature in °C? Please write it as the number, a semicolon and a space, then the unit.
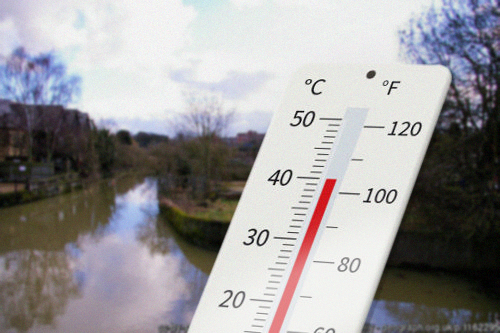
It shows 40; °C
